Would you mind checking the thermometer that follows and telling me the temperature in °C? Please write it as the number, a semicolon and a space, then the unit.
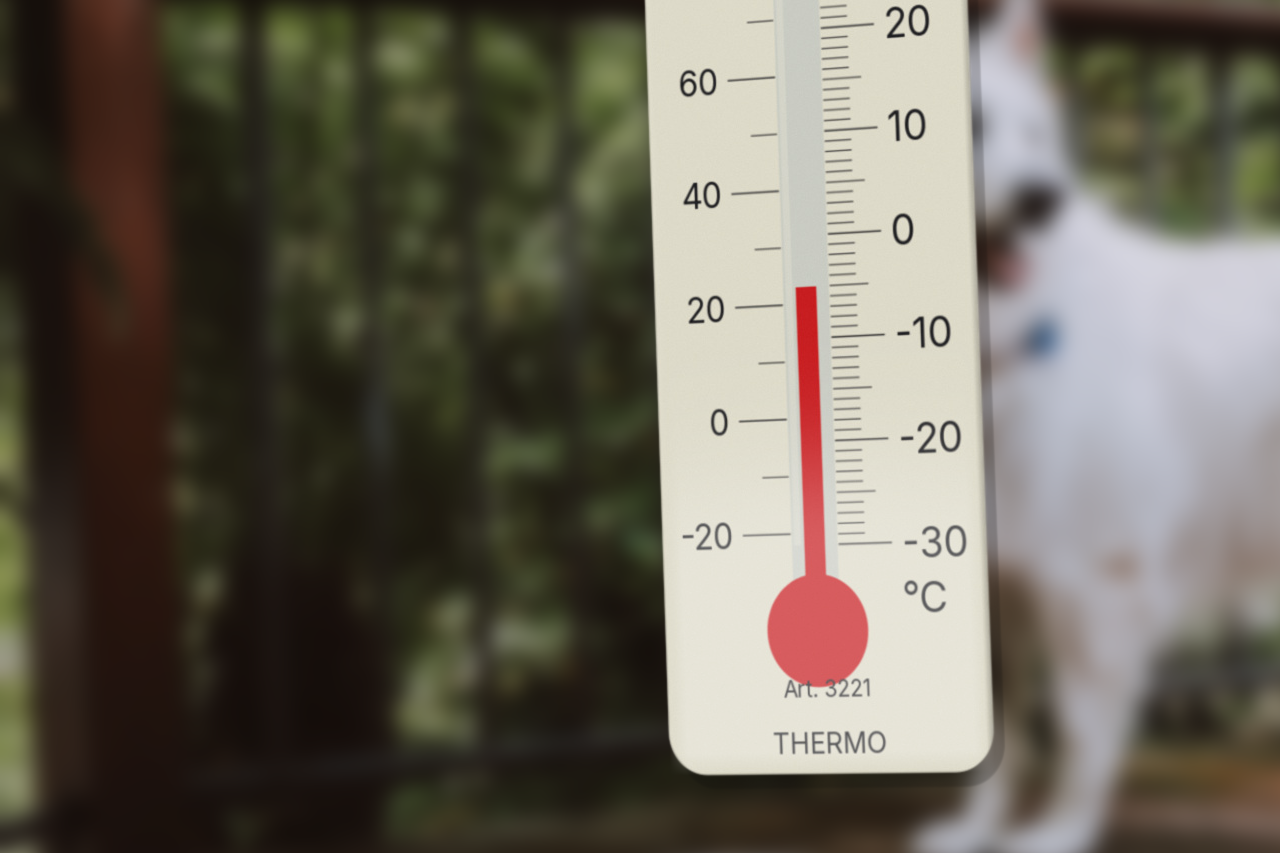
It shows -5; °C
